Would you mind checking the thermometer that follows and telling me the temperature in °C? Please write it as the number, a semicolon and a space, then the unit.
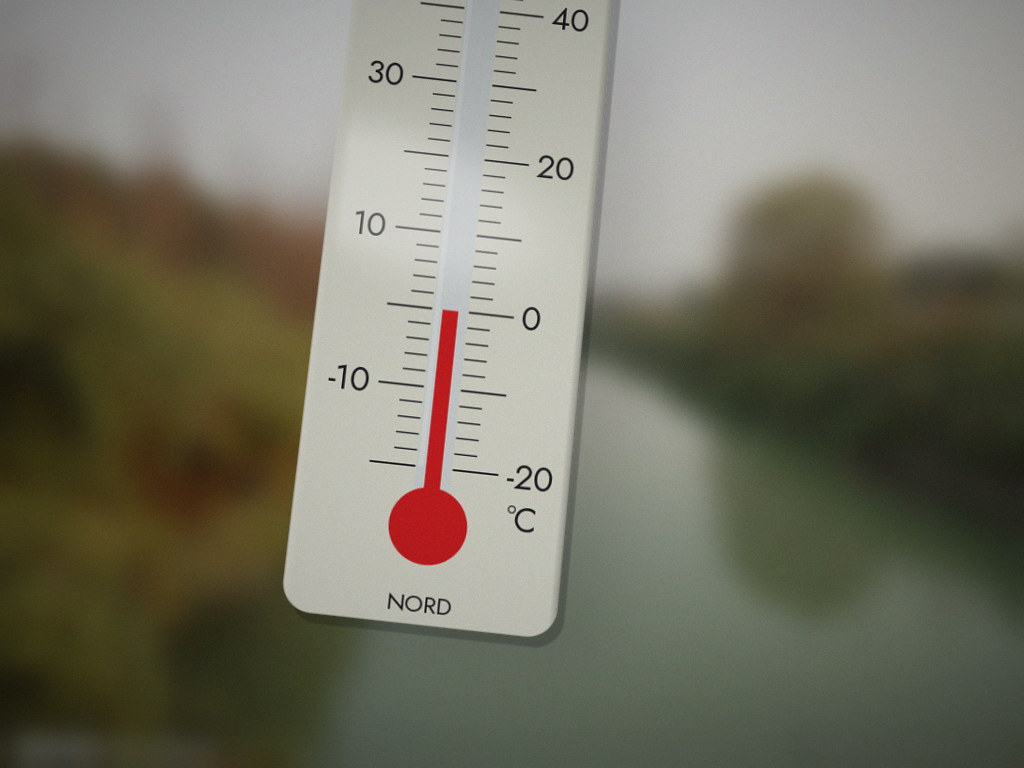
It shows 0; °C
